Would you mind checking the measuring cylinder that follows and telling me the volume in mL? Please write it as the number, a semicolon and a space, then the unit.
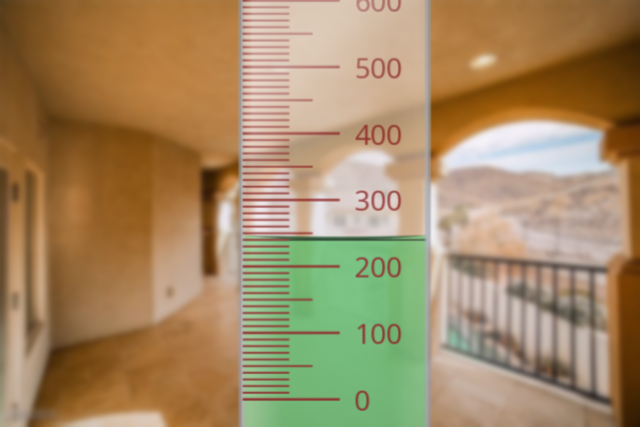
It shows 240; mL
